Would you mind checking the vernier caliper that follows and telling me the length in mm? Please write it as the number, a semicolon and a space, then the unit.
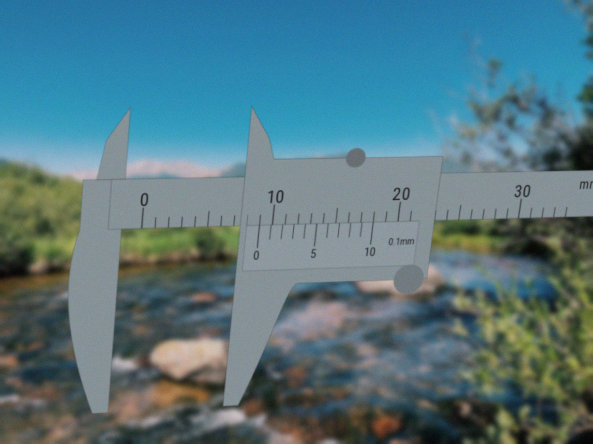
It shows 9.0; mm
